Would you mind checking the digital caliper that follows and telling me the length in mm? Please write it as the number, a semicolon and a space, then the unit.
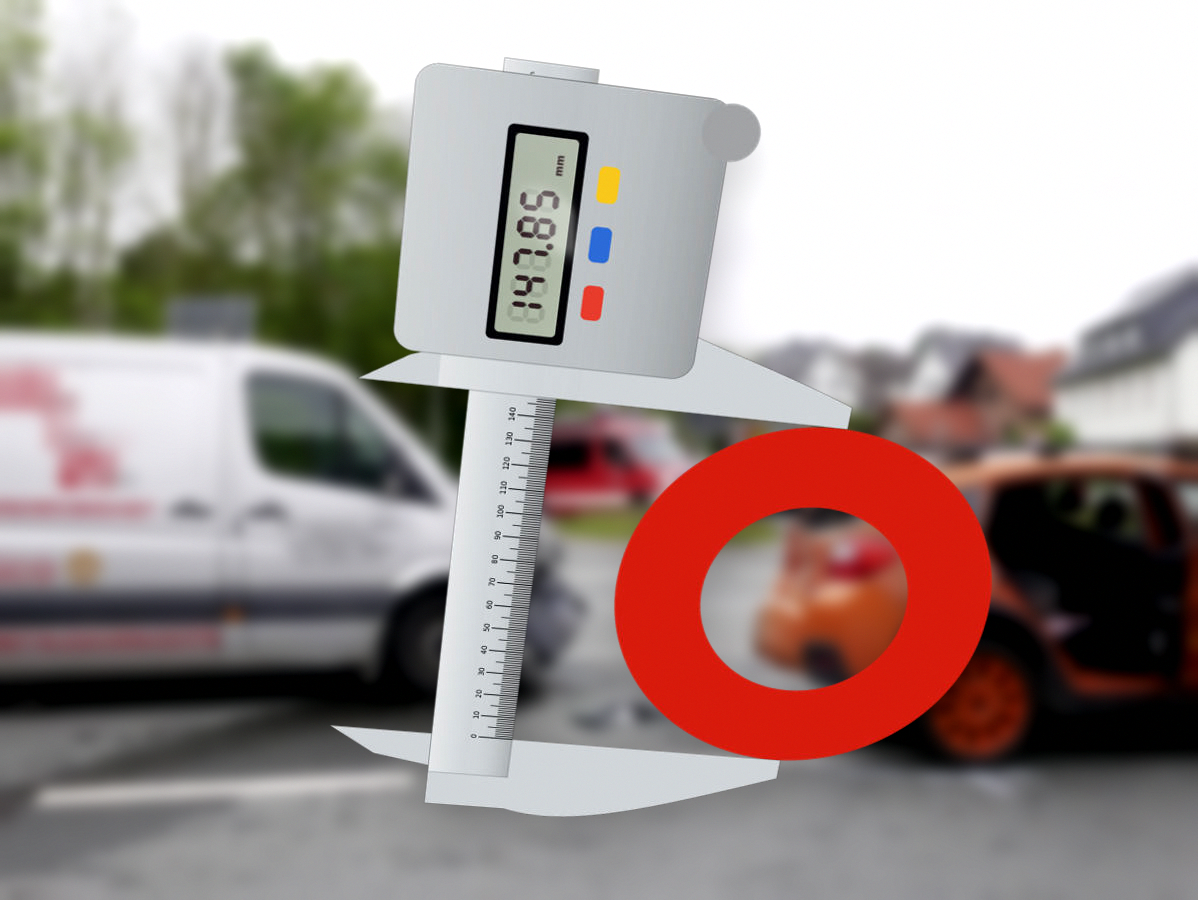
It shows 147.85; mm
